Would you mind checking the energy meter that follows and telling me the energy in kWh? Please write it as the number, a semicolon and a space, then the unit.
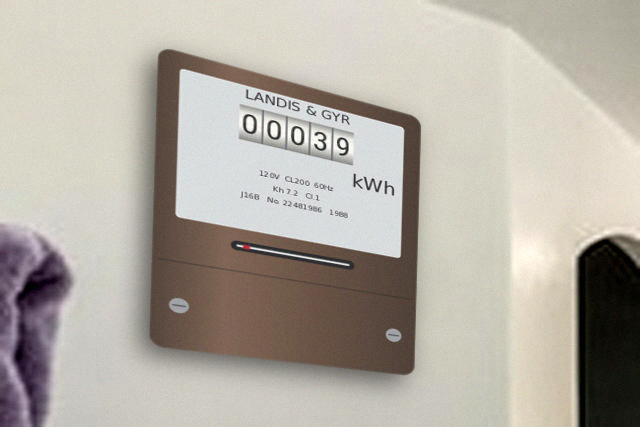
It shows 39; kWh
